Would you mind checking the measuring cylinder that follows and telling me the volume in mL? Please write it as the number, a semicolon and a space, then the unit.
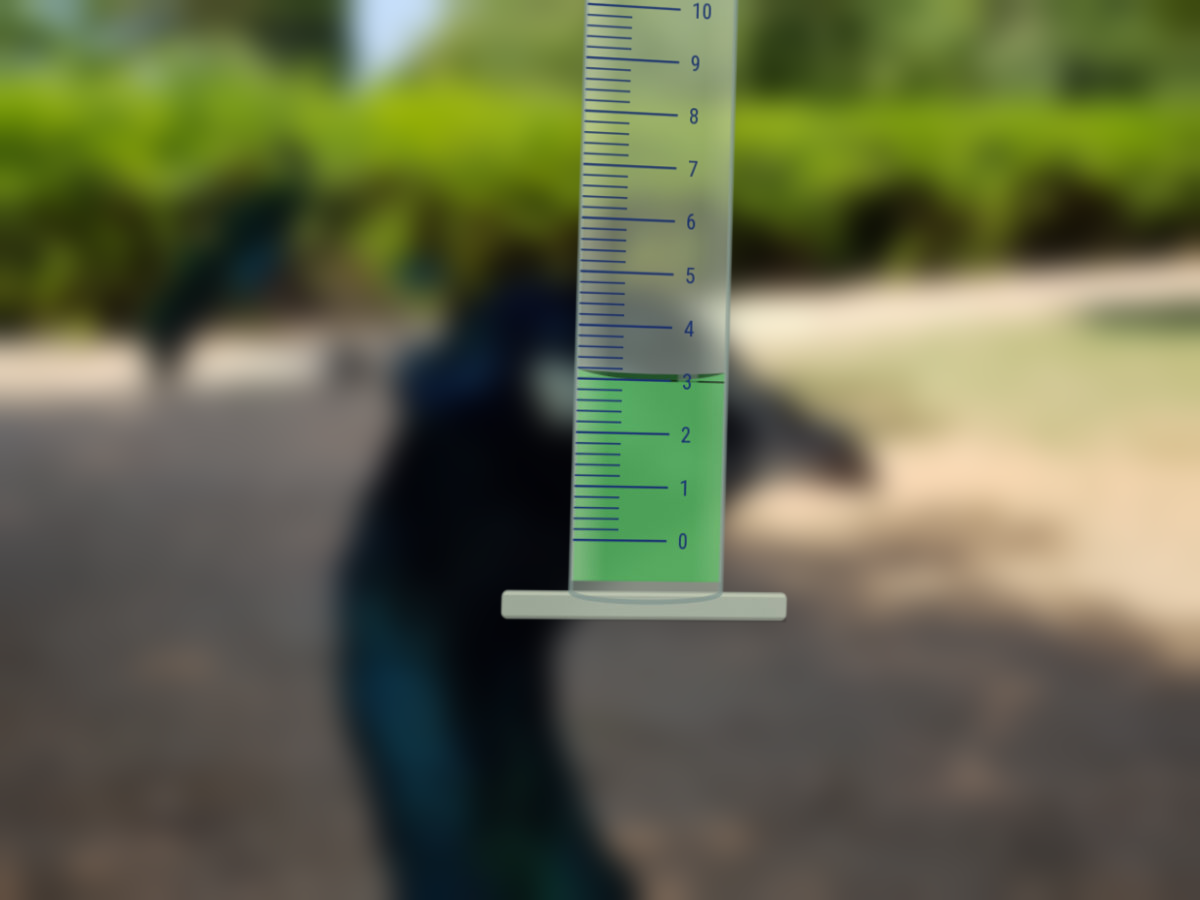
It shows 3; mL
